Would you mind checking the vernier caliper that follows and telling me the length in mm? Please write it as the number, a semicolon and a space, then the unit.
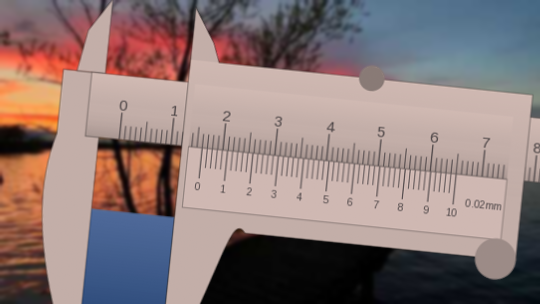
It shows 16.0; mm
